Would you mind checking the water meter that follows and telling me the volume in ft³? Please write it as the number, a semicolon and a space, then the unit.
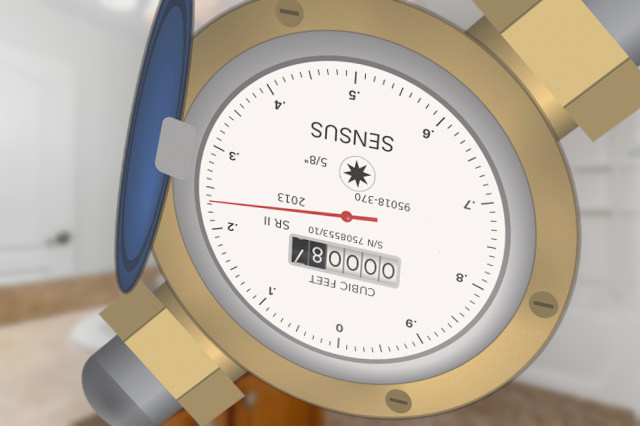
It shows 87.23; ft³
